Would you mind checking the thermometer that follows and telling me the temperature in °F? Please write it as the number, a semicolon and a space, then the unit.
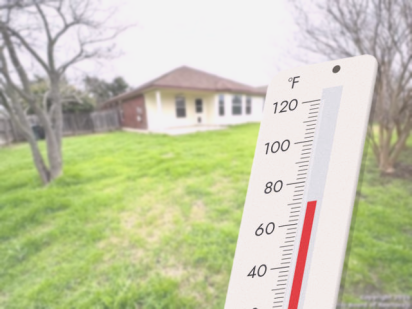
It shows 70; °F
